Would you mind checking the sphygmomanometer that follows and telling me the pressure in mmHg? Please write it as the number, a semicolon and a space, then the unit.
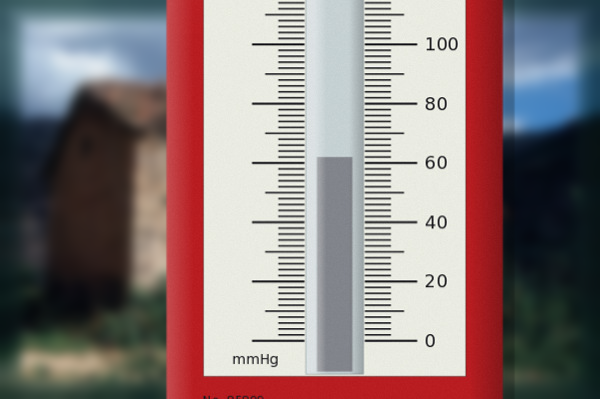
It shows 62; mmHg
